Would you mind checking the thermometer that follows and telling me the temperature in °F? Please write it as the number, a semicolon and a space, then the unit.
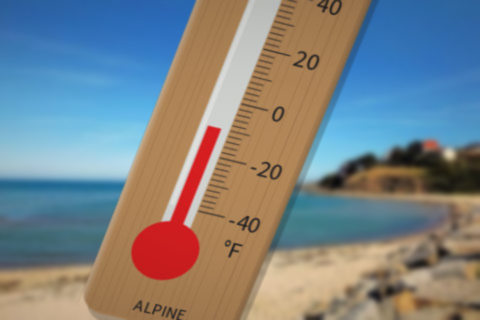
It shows -10; °F
